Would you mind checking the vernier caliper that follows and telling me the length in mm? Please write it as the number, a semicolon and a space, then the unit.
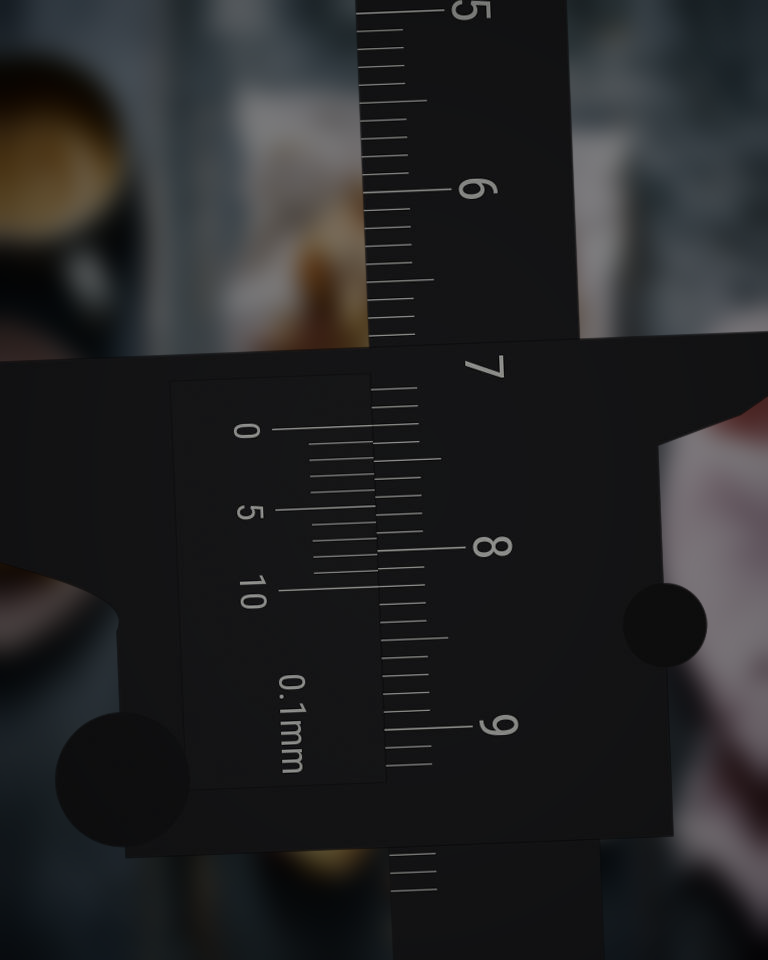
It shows 73.0; mm
